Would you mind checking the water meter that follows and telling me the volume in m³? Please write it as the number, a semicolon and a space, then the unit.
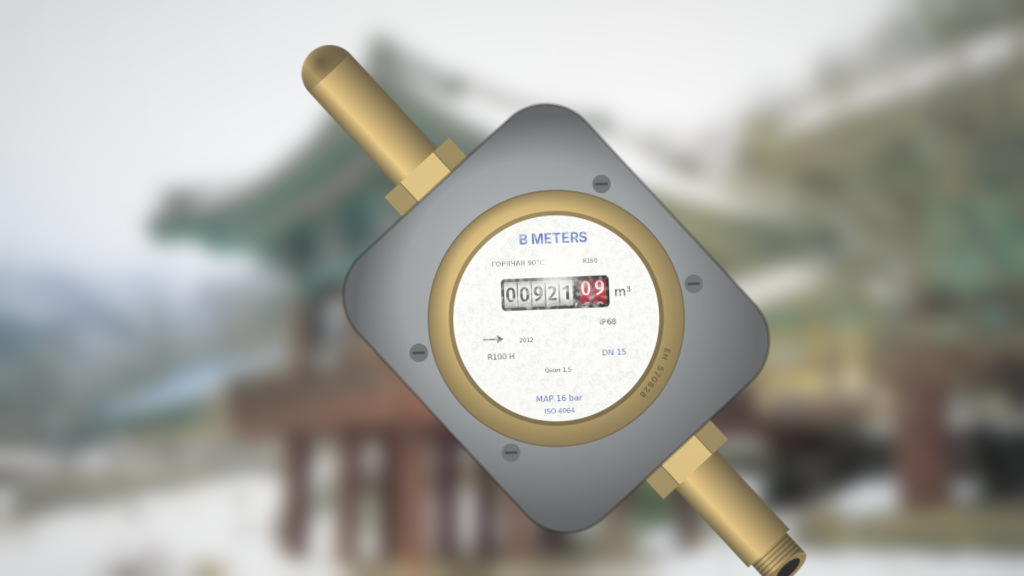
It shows 921.09; m³
